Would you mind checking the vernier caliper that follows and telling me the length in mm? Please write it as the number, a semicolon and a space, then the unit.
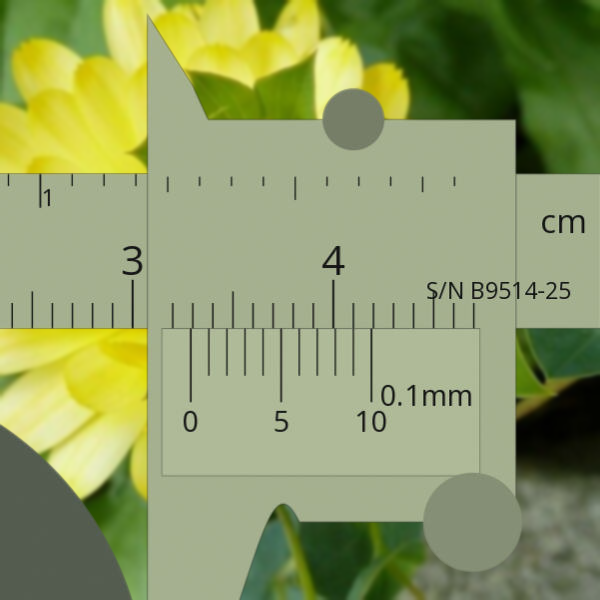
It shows 32.9; mm
